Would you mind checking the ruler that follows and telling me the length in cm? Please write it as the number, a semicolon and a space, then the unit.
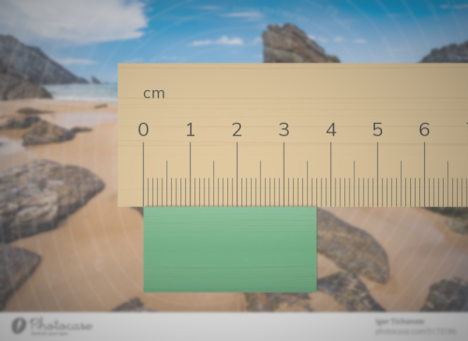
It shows 3.7; cm
